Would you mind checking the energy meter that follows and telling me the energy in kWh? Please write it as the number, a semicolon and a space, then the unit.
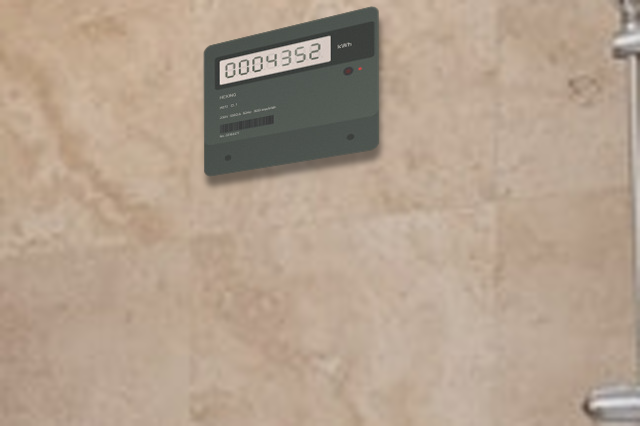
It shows 4352; kWh
